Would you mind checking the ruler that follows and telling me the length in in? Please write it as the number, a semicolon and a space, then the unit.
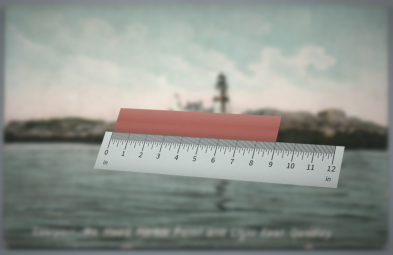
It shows 9; in
